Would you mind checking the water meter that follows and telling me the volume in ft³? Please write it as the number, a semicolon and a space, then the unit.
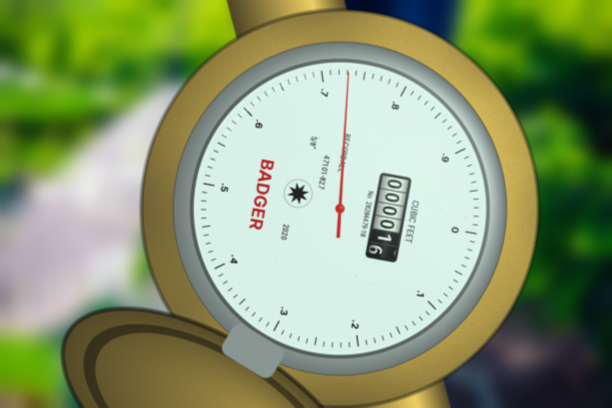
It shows 15.73; ft³
